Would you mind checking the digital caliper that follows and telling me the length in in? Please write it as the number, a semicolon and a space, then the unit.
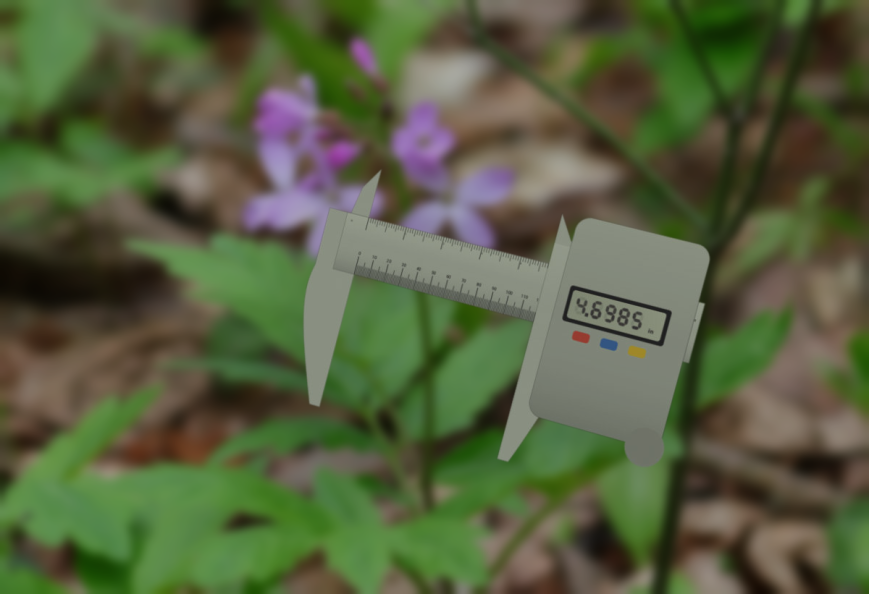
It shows 4.6985; in
